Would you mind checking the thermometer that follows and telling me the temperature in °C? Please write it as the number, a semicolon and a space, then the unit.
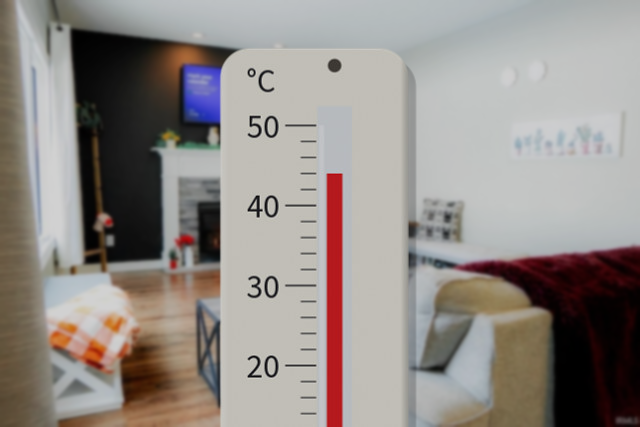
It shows 44; °C
